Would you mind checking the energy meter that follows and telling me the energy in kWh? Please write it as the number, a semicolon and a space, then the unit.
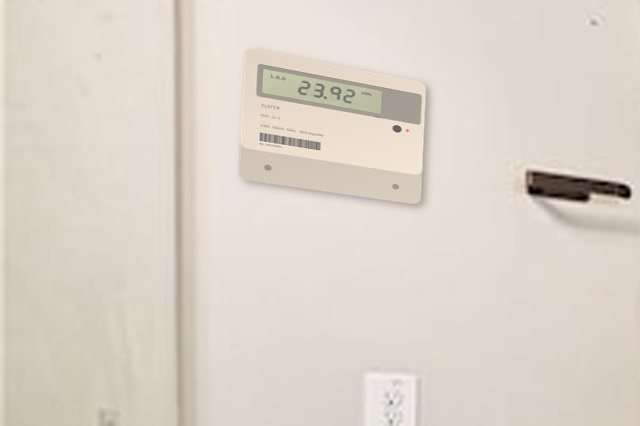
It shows 23.92; kWh
